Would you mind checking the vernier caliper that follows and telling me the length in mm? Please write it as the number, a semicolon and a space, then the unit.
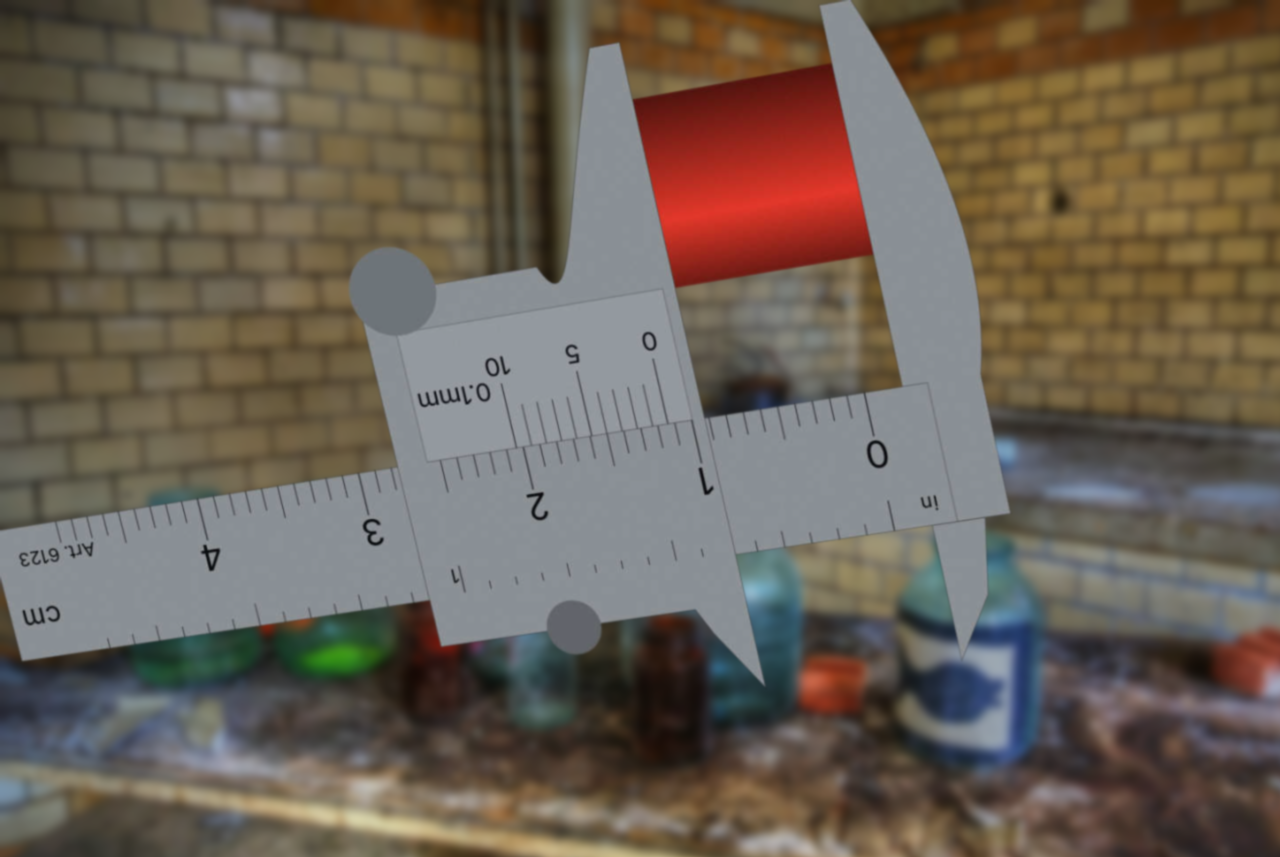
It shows 11.4; mm
